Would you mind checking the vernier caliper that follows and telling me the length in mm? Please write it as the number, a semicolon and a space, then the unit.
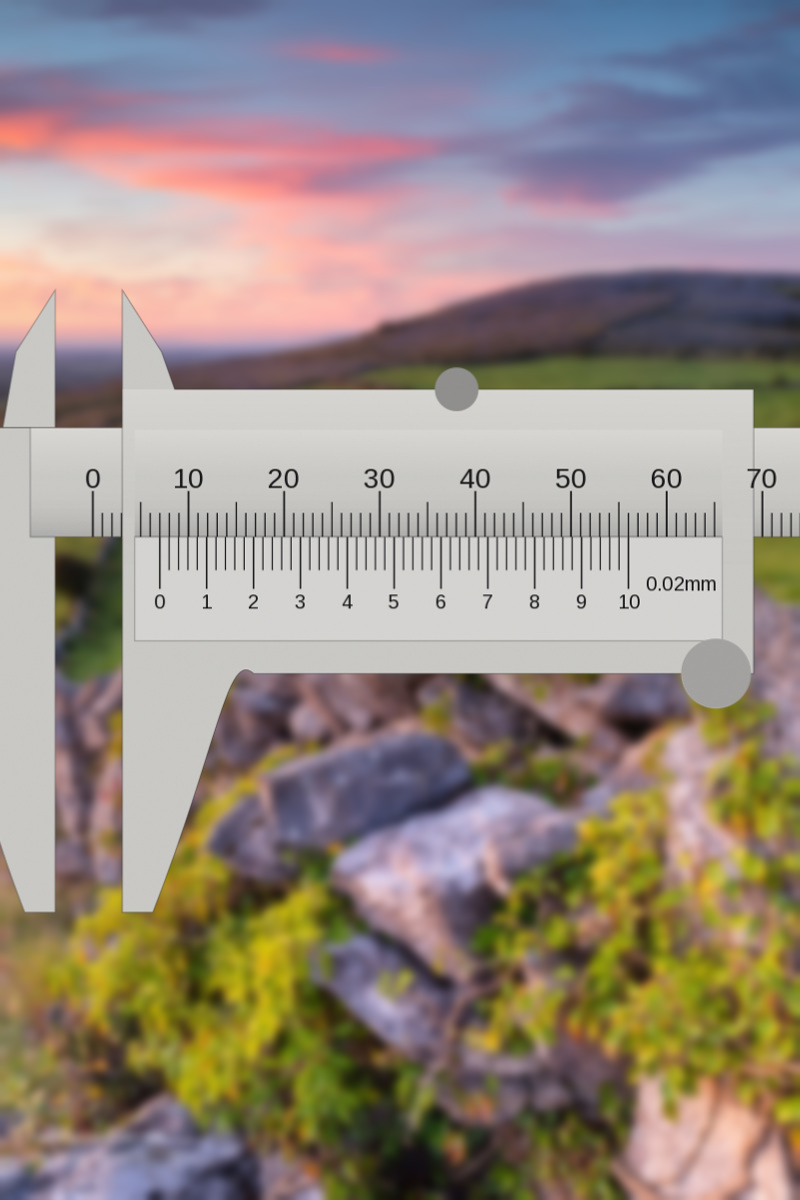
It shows 7.0; mm
